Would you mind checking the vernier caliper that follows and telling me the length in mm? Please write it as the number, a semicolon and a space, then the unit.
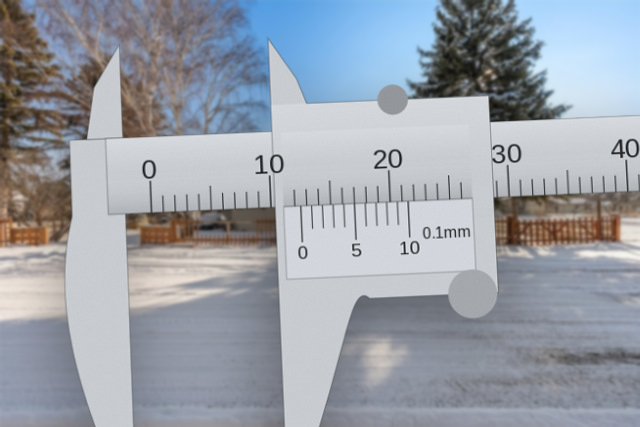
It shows 12.5; mm
